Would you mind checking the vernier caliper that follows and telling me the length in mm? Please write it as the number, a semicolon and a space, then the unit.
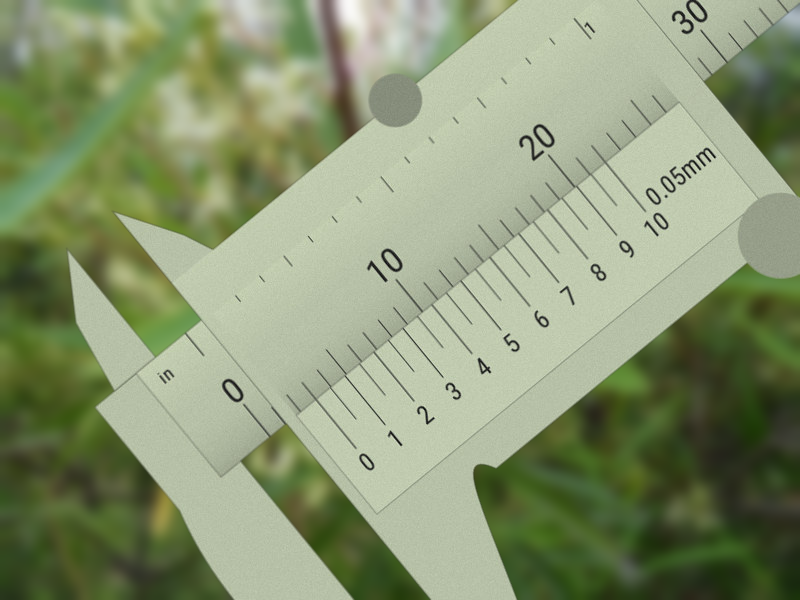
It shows 3.0; mm
